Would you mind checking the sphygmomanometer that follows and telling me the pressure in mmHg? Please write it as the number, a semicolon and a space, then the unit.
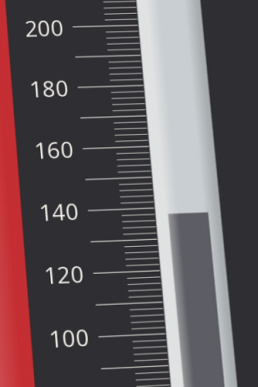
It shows 138; mmHg
